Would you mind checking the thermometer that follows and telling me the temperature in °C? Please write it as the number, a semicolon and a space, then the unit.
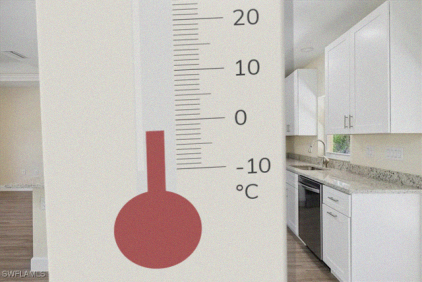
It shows -2; °C
